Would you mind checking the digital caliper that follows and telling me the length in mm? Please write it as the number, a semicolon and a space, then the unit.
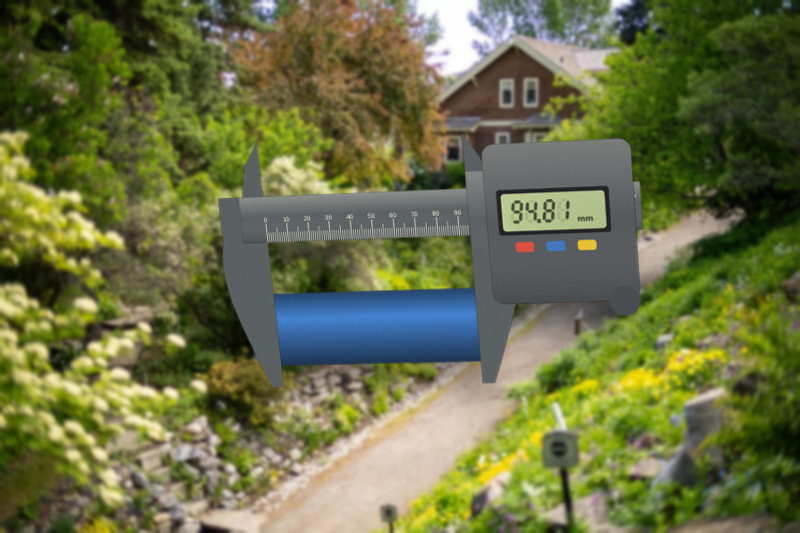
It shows 94.81; mm
